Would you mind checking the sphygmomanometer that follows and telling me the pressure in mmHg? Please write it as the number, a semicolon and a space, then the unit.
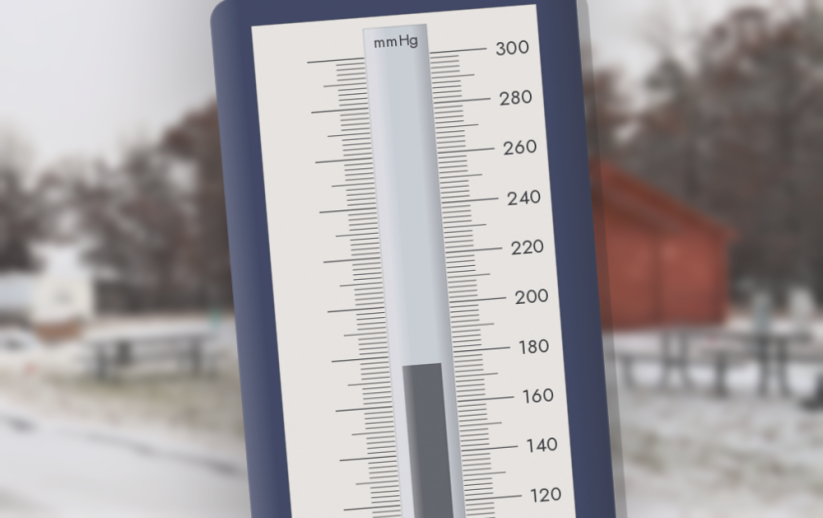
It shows 176; mmHg
